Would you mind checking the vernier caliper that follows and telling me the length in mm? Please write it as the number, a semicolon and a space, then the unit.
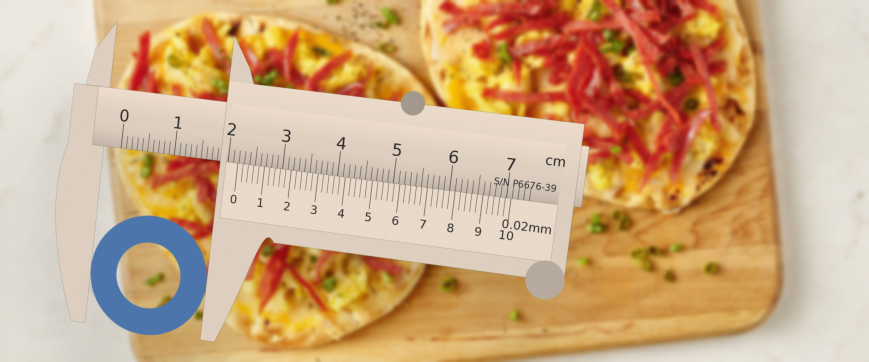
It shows 21.8; mm
